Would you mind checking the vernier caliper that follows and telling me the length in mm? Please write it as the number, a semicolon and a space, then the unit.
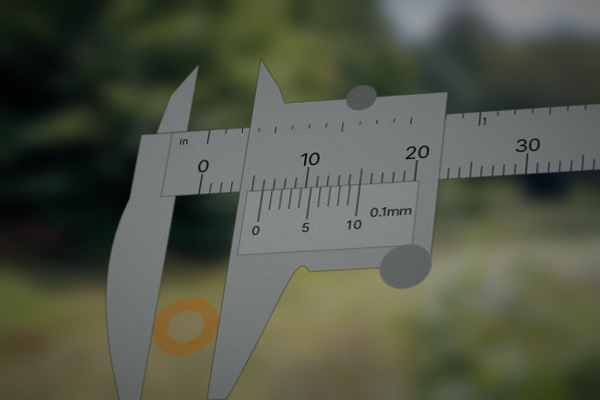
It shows 6.0; mm
